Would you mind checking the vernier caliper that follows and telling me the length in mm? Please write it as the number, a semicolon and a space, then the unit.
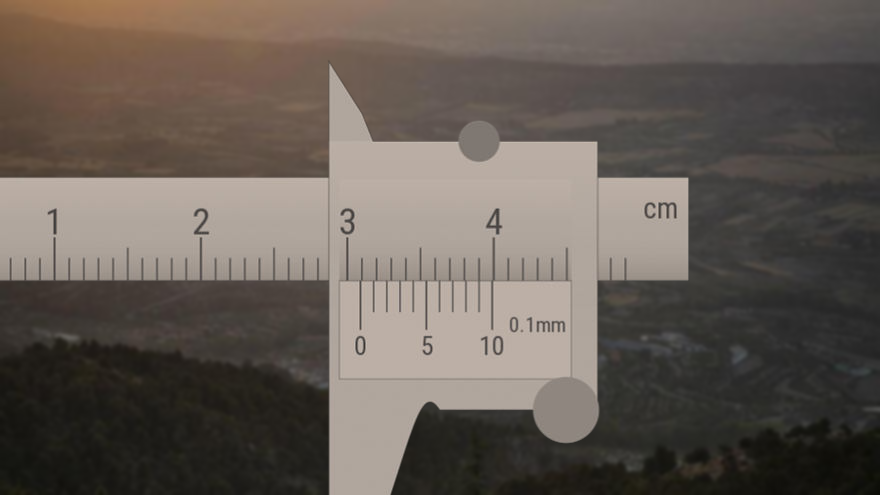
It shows 30.9; mm
